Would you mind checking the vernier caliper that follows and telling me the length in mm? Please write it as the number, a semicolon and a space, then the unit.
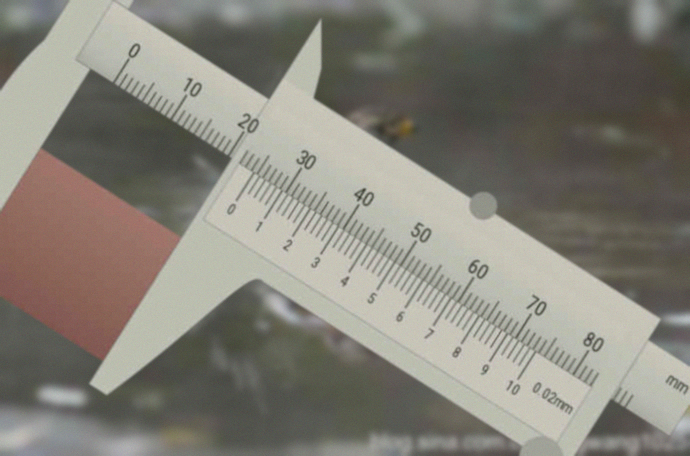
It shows 24.5; mm
